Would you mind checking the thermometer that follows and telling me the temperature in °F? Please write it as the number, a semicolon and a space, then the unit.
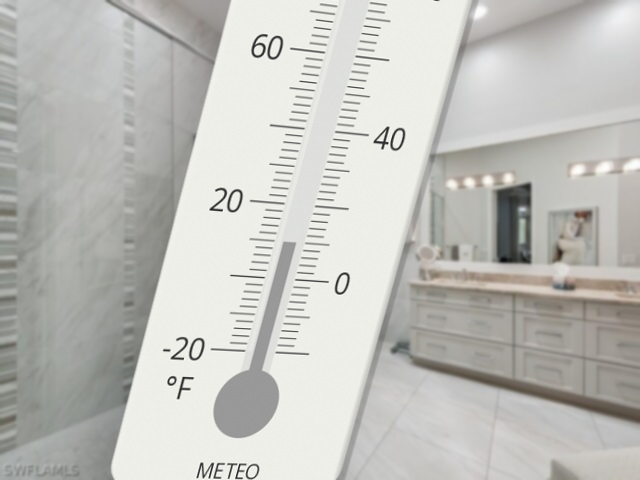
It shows 10; °F
